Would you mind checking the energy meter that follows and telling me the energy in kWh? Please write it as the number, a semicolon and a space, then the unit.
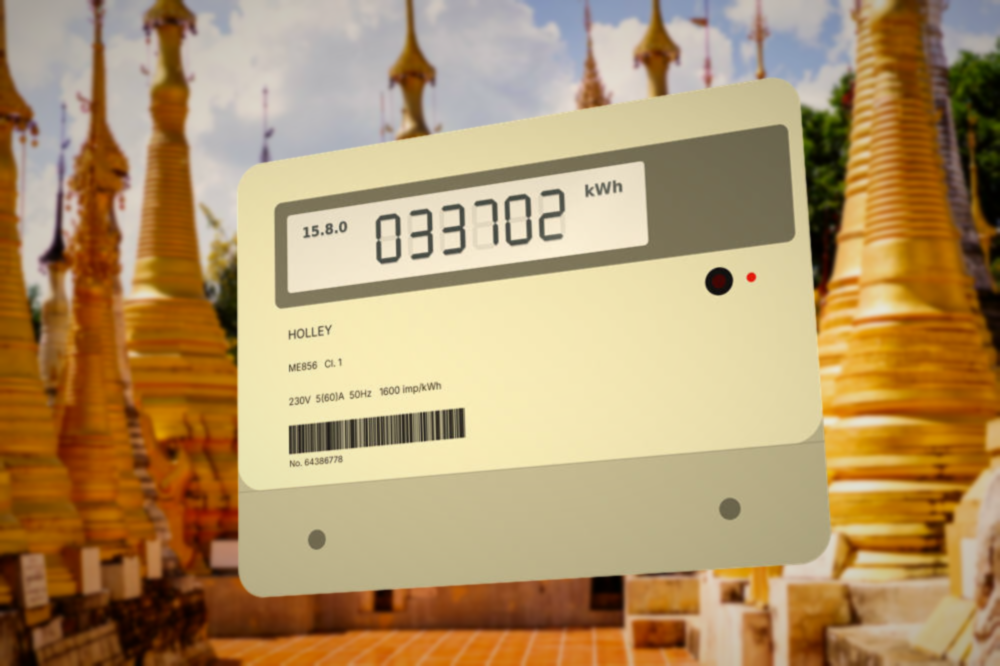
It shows 33702; kWh
